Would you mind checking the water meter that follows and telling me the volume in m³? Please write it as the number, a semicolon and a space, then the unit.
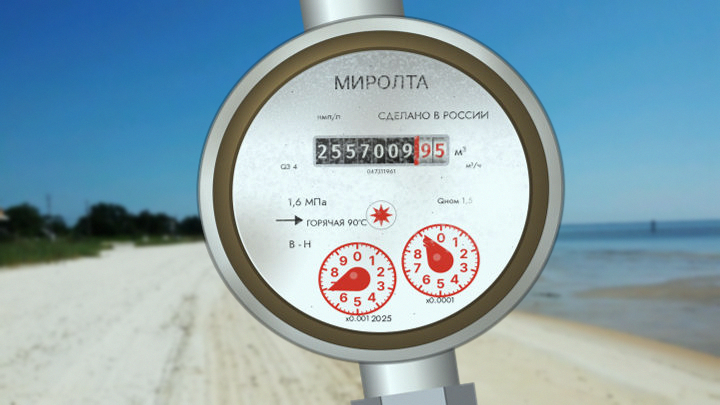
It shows 2557009.9569; m³
